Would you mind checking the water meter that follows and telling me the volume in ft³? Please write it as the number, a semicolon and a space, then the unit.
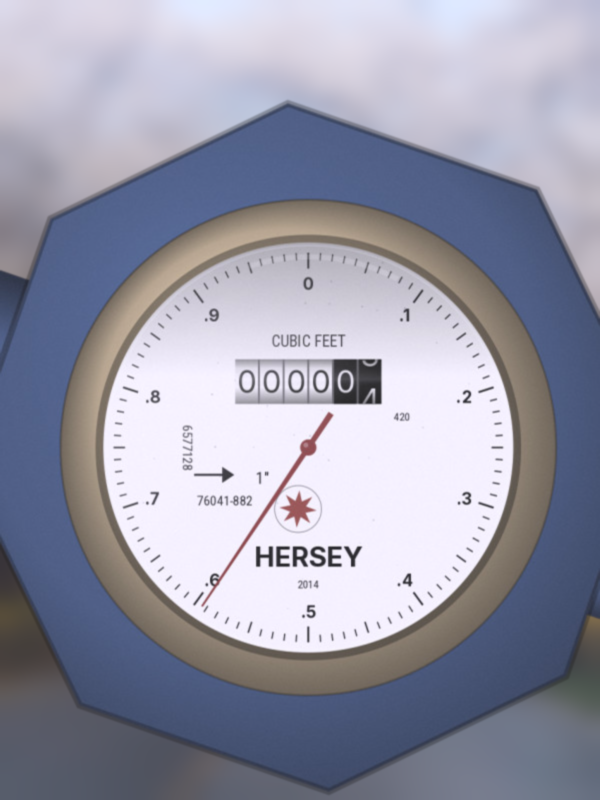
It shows 3.59; ft³
